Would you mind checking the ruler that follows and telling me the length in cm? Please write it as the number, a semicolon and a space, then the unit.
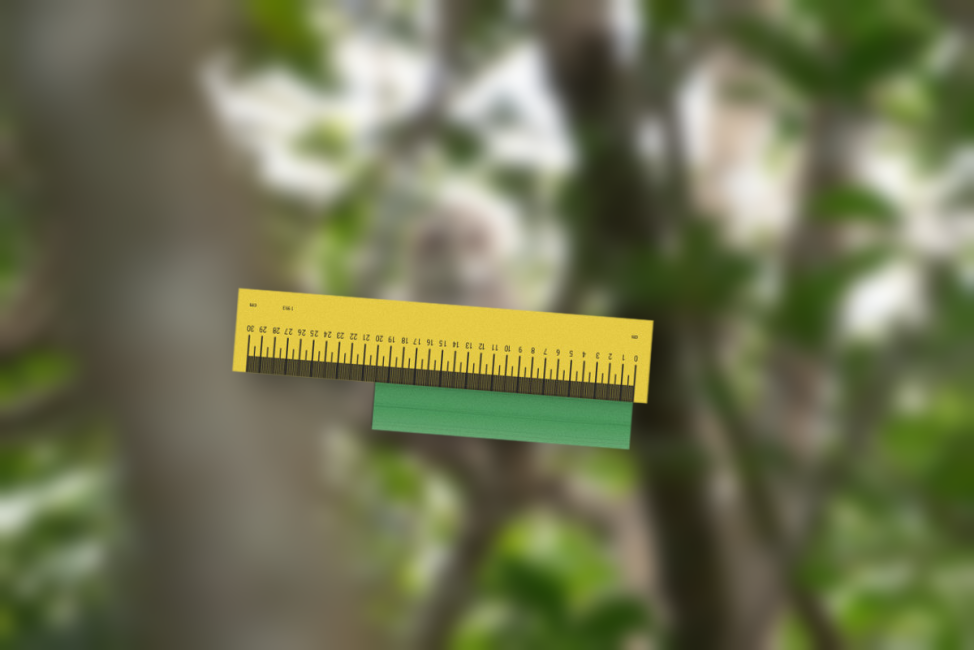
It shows 20; cm
